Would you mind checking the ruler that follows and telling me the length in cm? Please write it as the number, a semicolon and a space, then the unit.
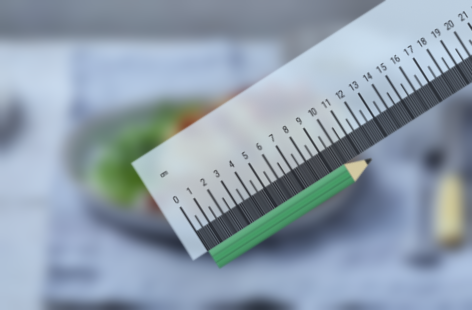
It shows 11.5; cm
